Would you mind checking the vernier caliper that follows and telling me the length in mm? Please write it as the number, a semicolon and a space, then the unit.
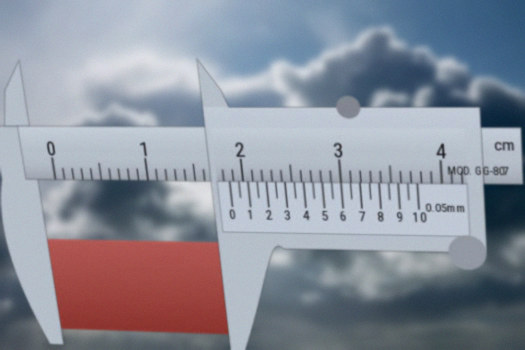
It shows 18.6; mm
